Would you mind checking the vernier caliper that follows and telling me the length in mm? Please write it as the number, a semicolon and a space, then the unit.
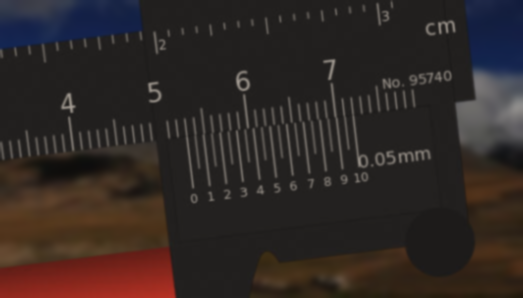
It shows 53.0; mm
